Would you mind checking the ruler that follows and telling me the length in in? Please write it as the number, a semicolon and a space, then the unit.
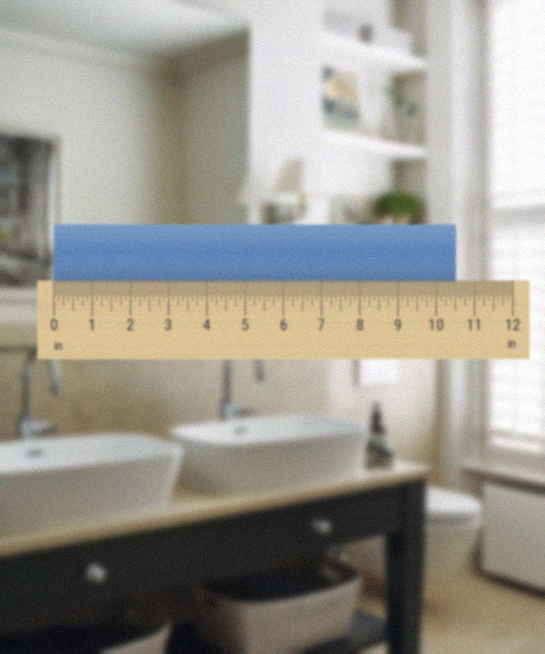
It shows 10.5; in
